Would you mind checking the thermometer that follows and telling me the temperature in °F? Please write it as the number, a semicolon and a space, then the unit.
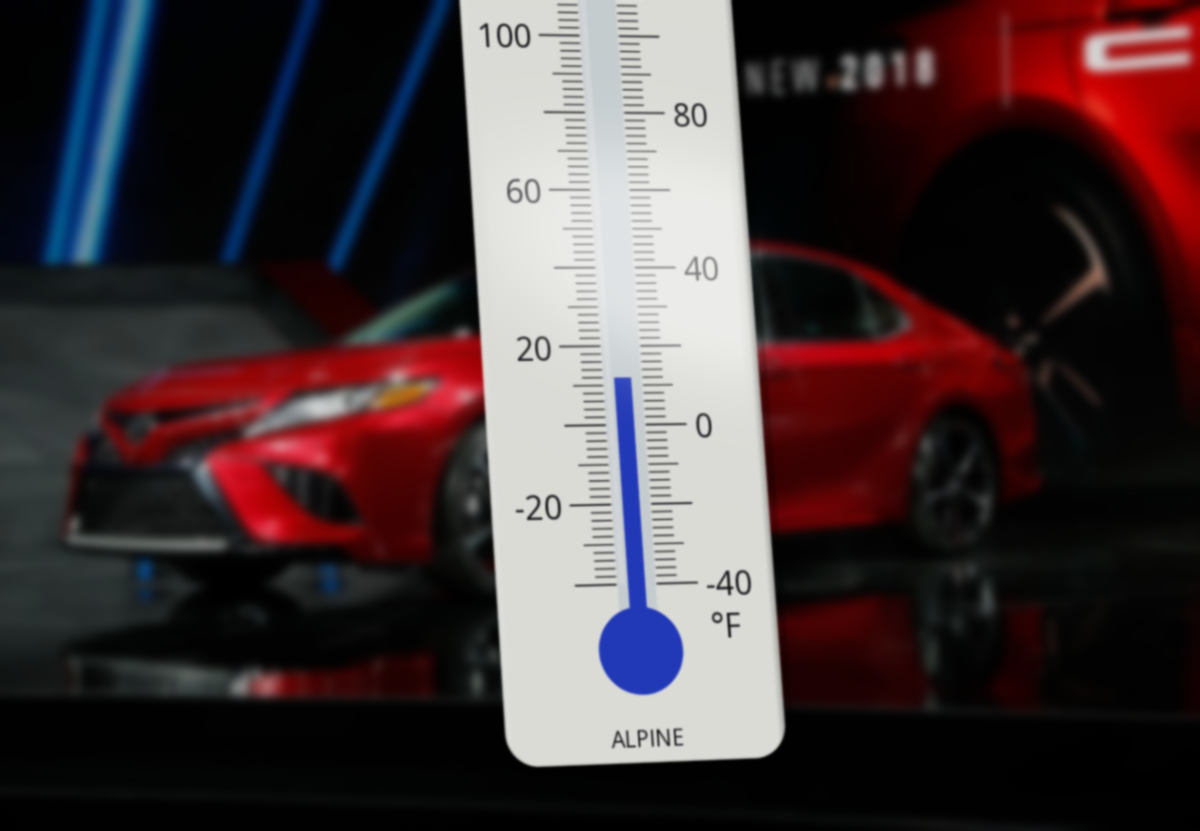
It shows 12; °F
